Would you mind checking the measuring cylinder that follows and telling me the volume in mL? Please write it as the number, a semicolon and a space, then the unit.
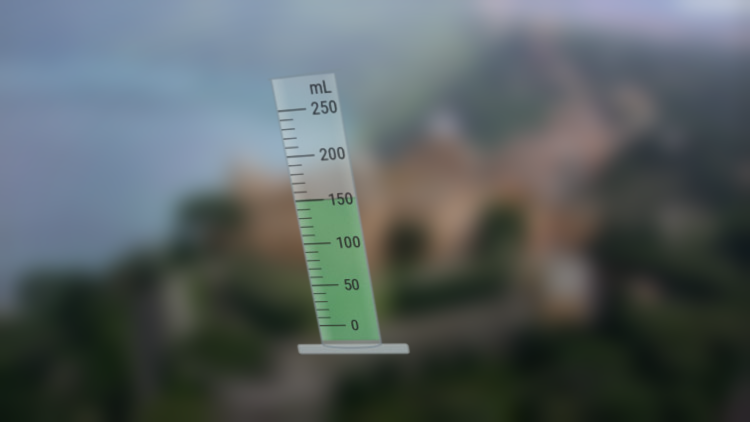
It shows 150; mL
